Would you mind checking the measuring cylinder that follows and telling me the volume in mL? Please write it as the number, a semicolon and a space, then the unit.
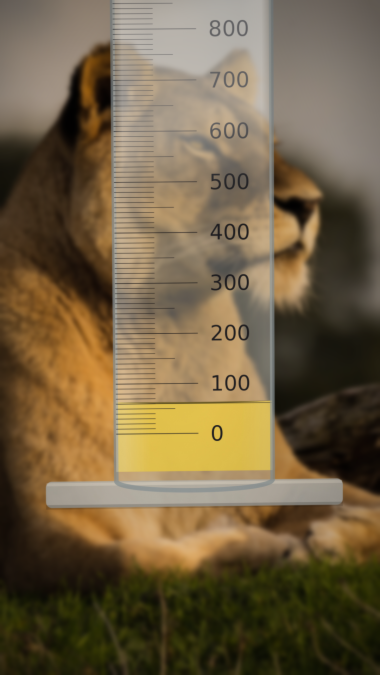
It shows 60; mL
